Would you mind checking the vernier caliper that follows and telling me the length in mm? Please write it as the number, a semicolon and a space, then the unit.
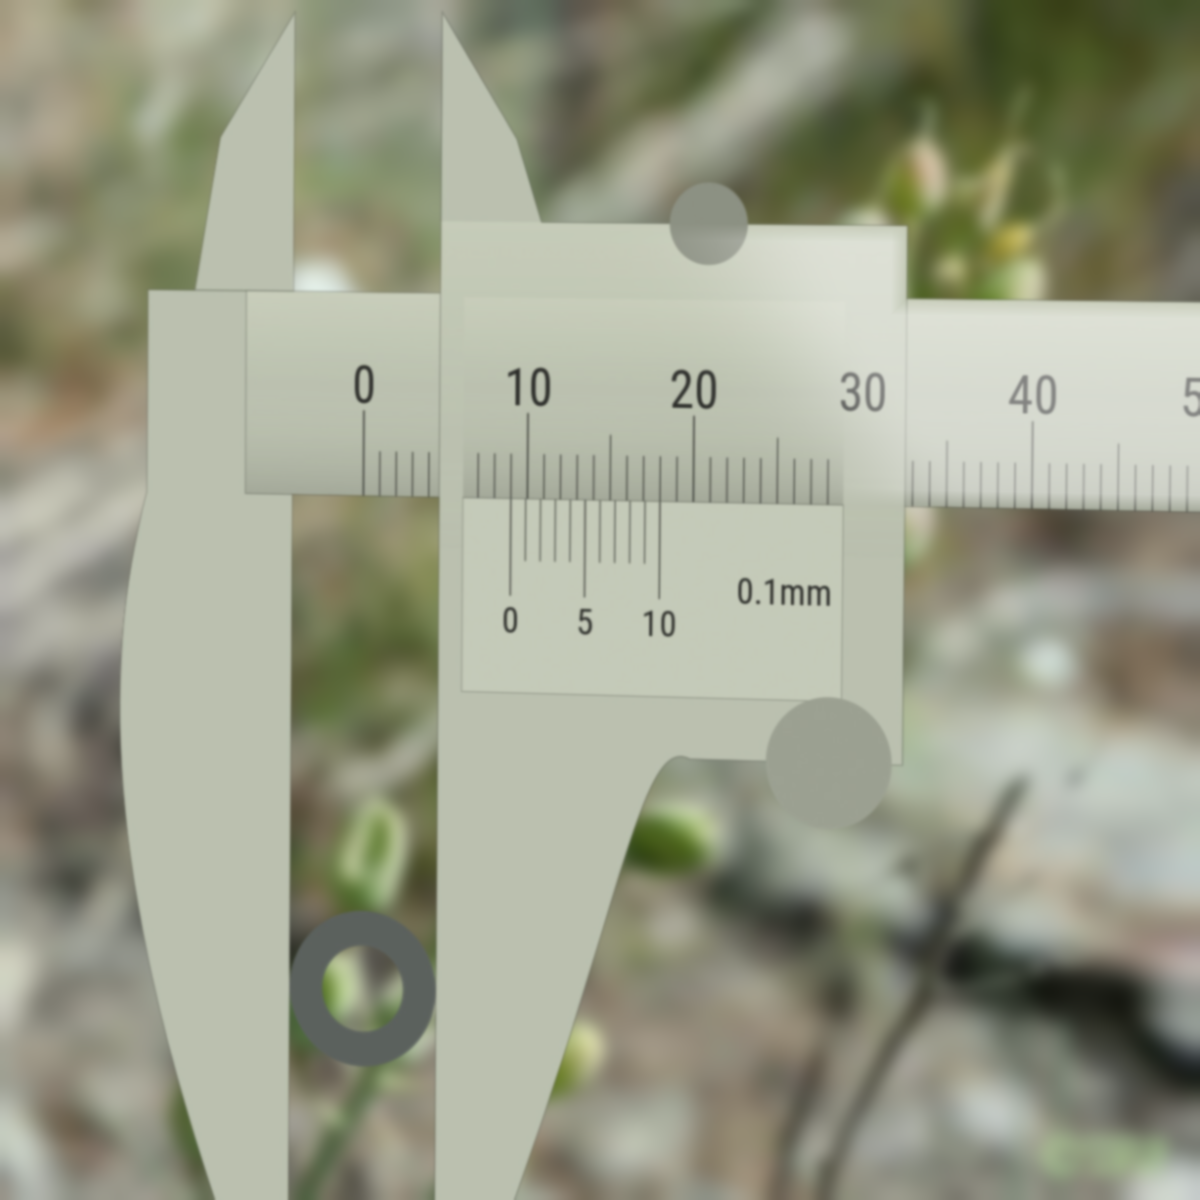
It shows 9.0; mm
